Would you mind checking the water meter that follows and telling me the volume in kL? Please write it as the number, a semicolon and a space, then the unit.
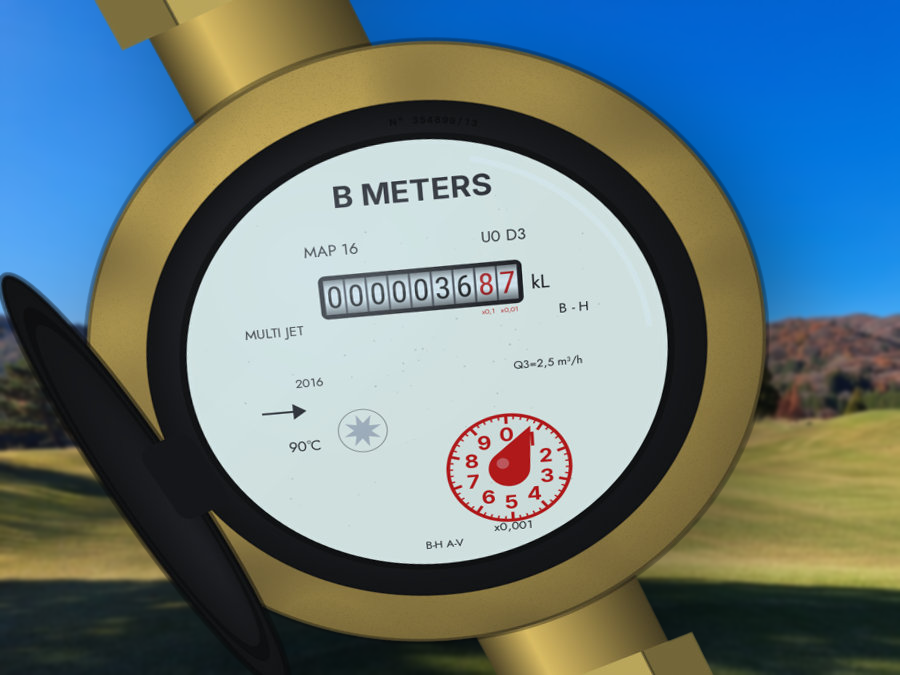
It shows 36.870; kL
